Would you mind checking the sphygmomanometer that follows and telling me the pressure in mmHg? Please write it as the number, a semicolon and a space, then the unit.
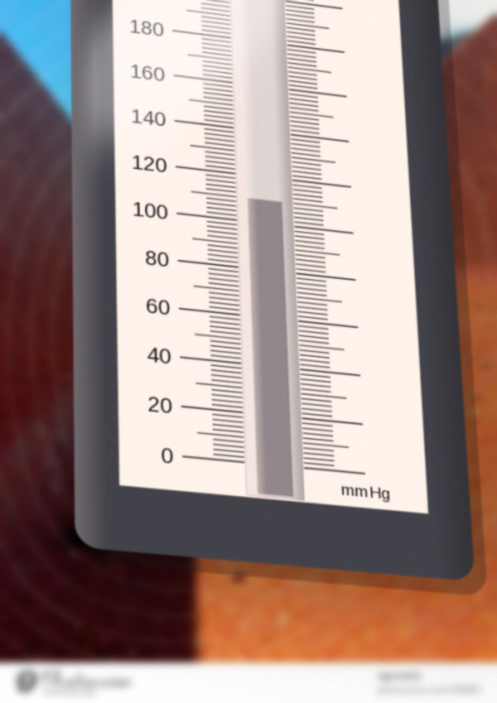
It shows 110; mmHg
